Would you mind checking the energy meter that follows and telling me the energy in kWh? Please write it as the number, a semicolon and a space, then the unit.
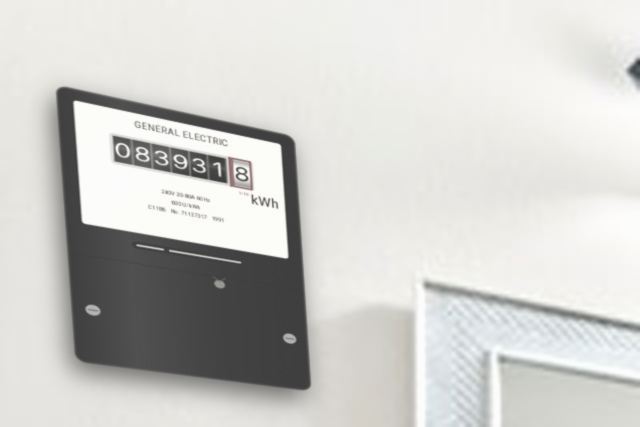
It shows 83931.8; kWh
